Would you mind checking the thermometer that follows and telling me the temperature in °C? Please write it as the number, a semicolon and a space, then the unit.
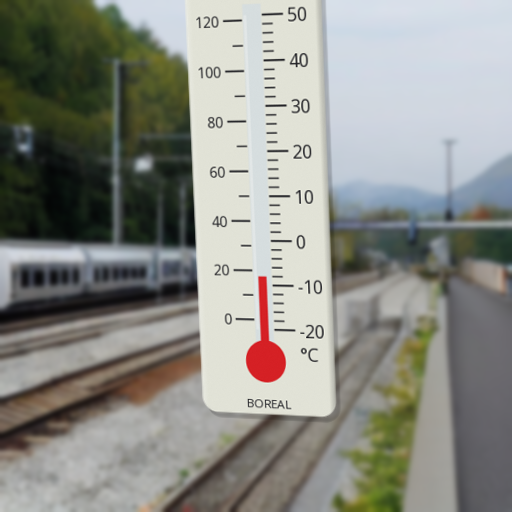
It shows -8; °C
